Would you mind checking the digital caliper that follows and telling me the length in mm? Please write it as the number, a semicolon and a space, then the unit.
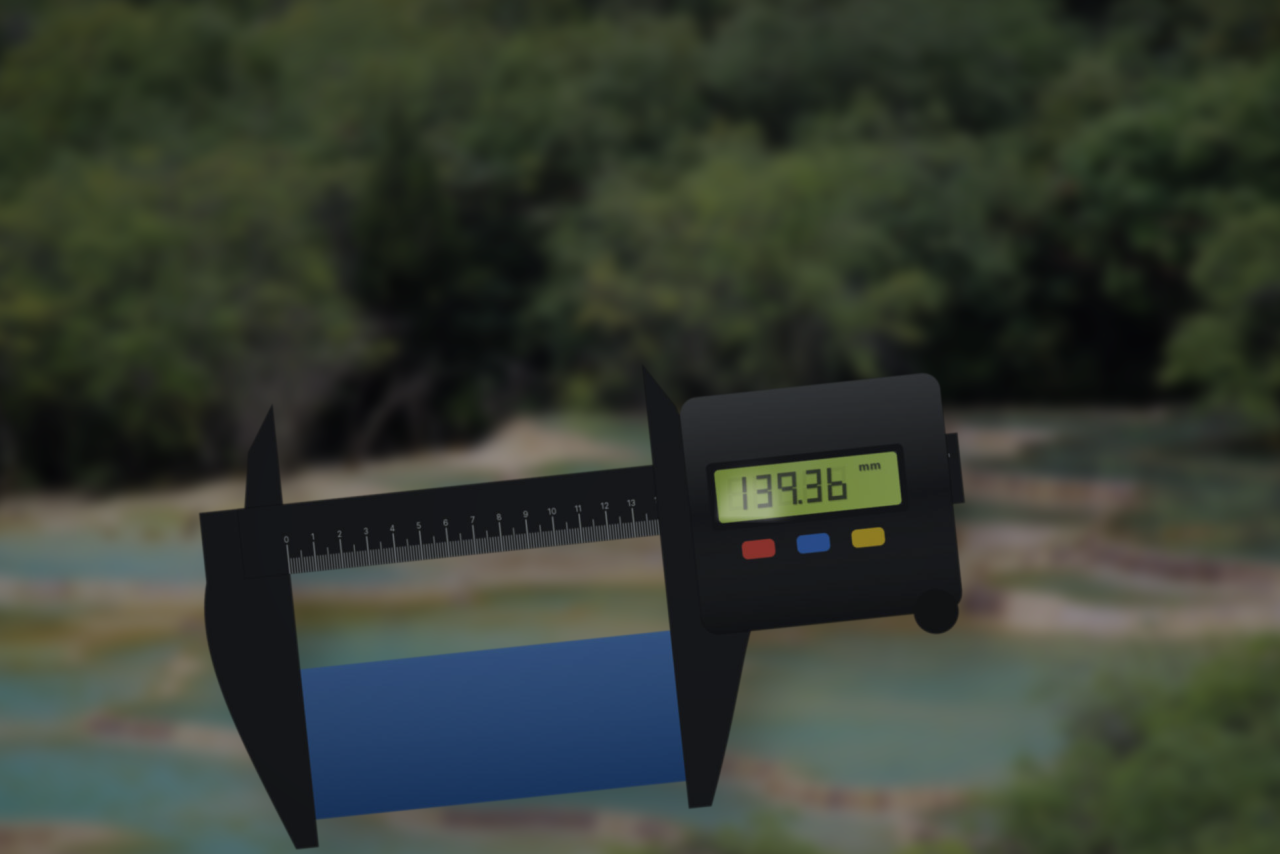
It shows 139.36; mm
